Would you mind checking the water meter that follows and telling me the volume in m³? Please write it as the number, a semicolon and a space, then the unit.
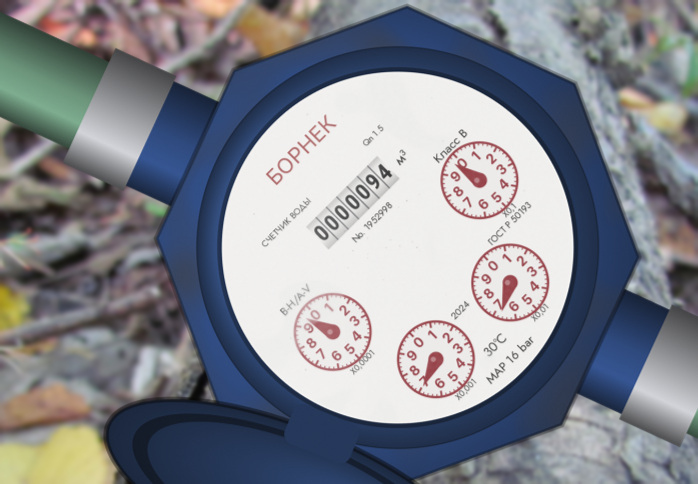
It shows 93.9669; m³
